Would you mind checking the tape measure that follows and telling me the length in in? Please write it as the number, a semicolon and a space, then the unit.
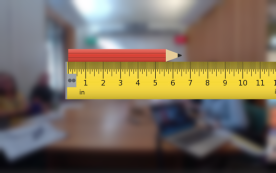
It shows 6.5; in
